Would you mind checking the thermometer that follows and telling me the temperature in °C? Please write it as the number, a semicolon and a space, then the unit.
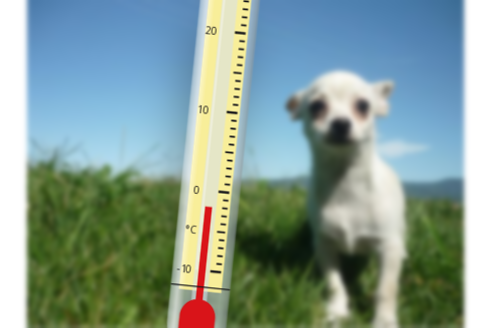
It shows -2; °C
